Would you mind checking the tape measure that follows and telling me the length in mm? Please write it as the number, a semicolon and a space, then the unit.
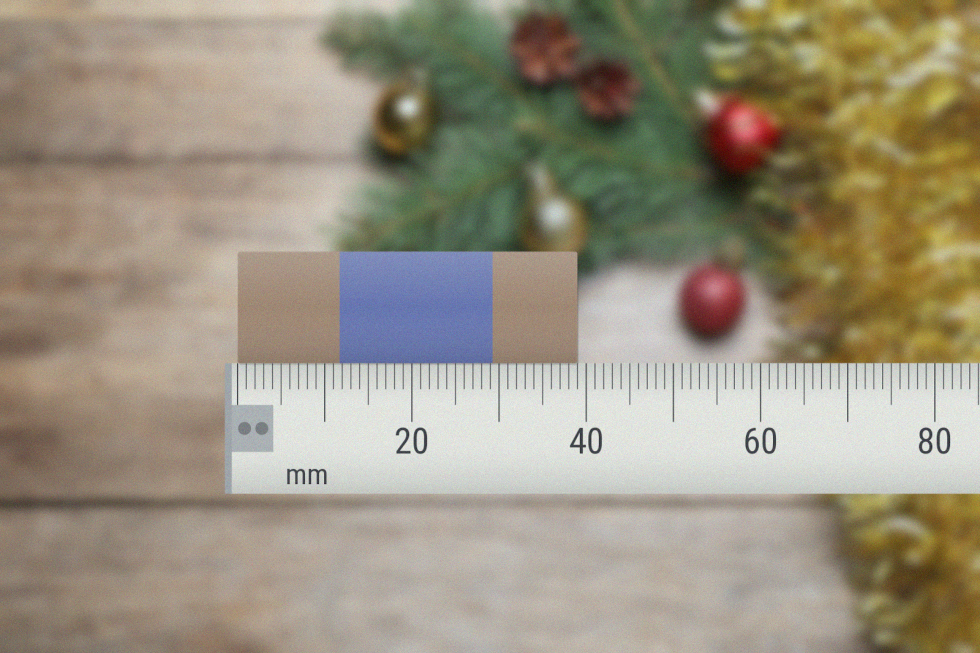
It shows 39; mm
